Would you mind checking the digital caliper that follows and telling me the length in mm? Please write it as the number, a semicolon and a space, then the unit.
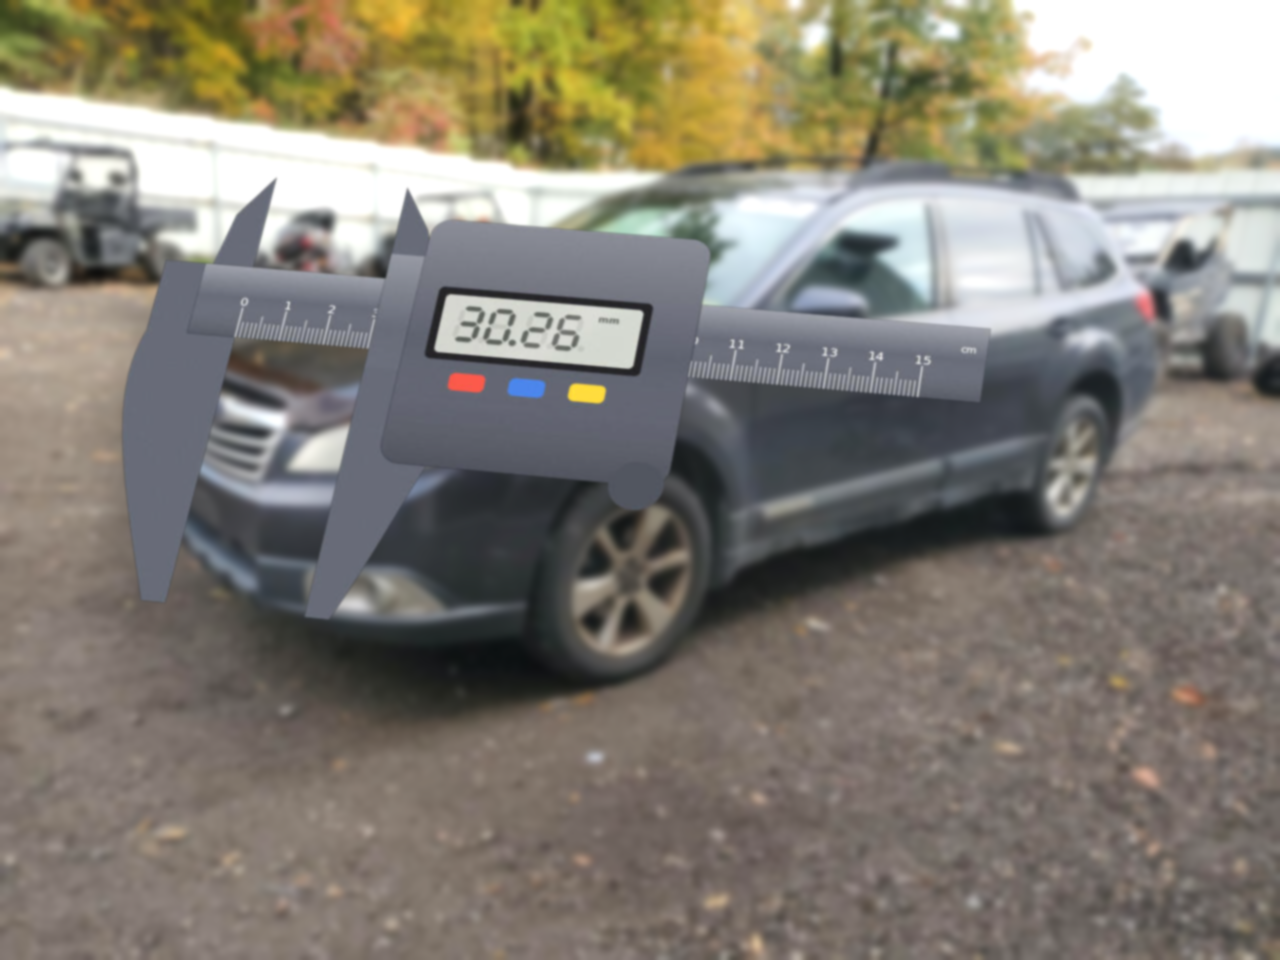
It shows 30.26; mm
